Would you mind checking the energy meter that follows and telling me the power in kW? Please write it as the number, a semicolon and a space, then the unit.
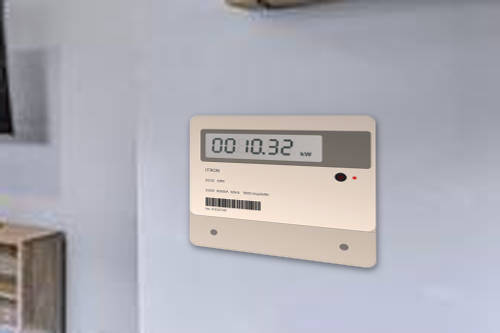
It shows 10.32; kW
